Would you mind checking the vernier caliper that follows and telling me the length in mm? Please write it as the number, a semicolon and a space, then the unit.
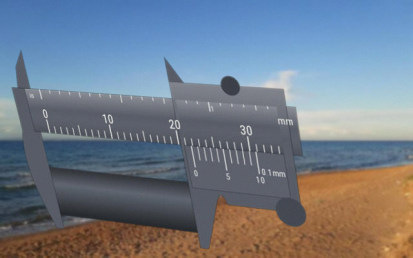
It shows 21.8; mm
